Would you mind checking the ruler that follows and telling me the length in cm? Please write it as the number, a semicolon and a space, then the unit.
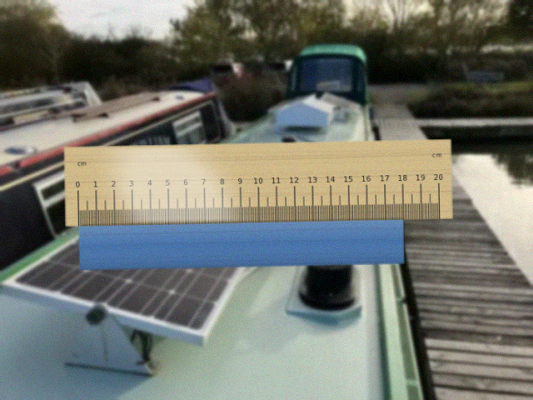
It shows 18; cm
